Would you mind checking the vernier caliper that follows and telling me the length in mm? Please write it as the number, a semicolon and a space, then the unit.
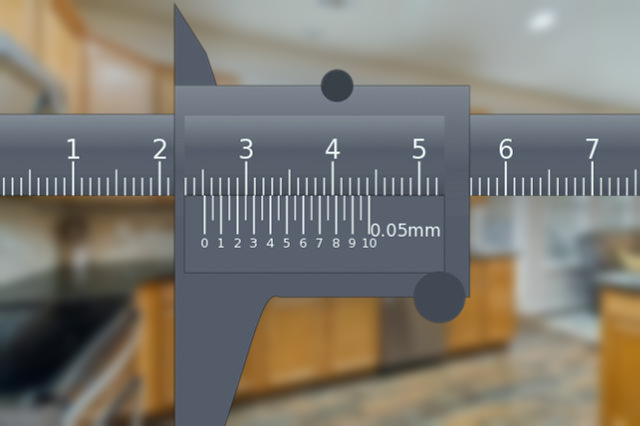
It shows 25.2; mm
